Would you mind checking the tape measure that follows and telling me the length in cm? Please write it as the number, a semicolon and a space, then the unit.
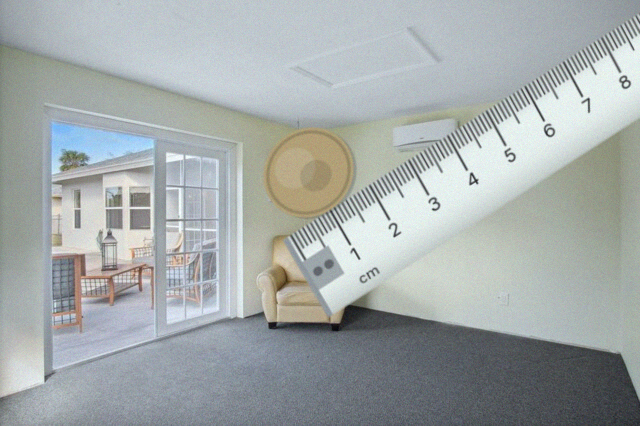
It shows 2; cm
